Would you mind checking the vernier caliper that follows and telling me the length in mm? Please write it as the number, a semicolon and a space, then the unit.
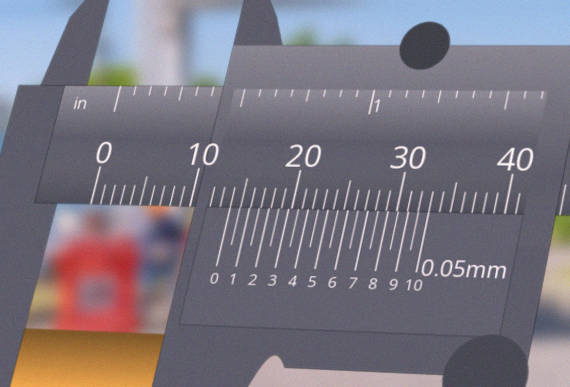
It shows 14.0; mm
